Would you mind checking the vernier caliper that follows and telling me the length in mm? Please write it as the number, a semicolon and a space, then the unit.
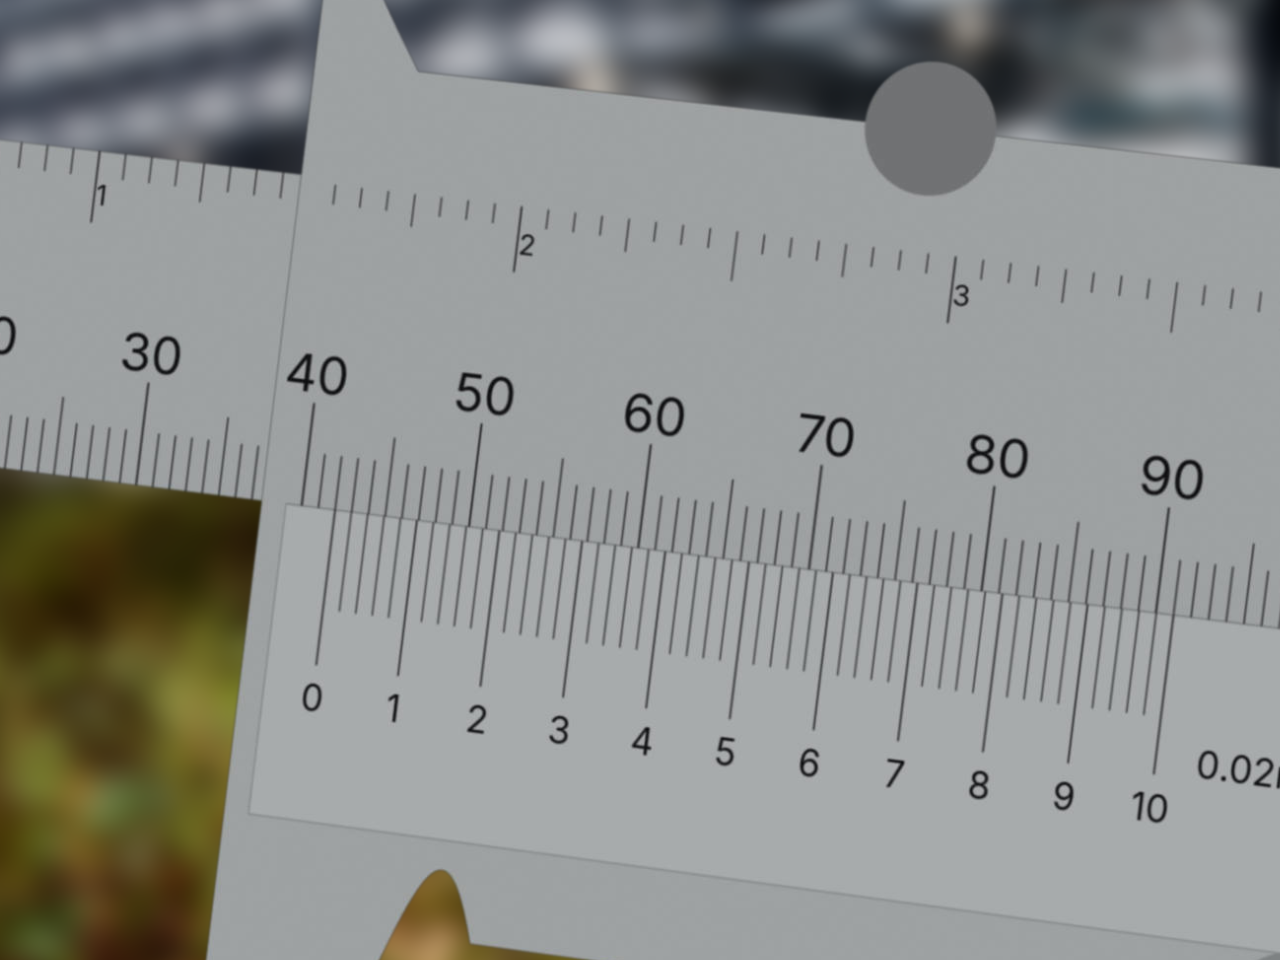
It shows 42.0; mm
